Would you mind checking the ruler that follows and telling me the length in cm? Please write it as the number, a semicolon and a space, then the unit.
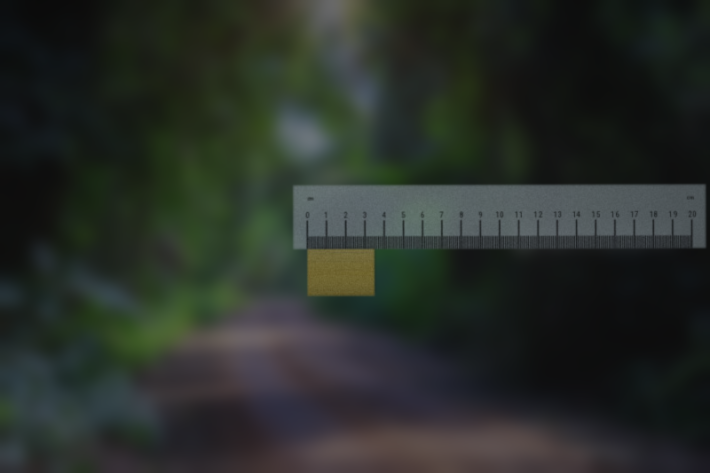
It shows 3.5; cm
